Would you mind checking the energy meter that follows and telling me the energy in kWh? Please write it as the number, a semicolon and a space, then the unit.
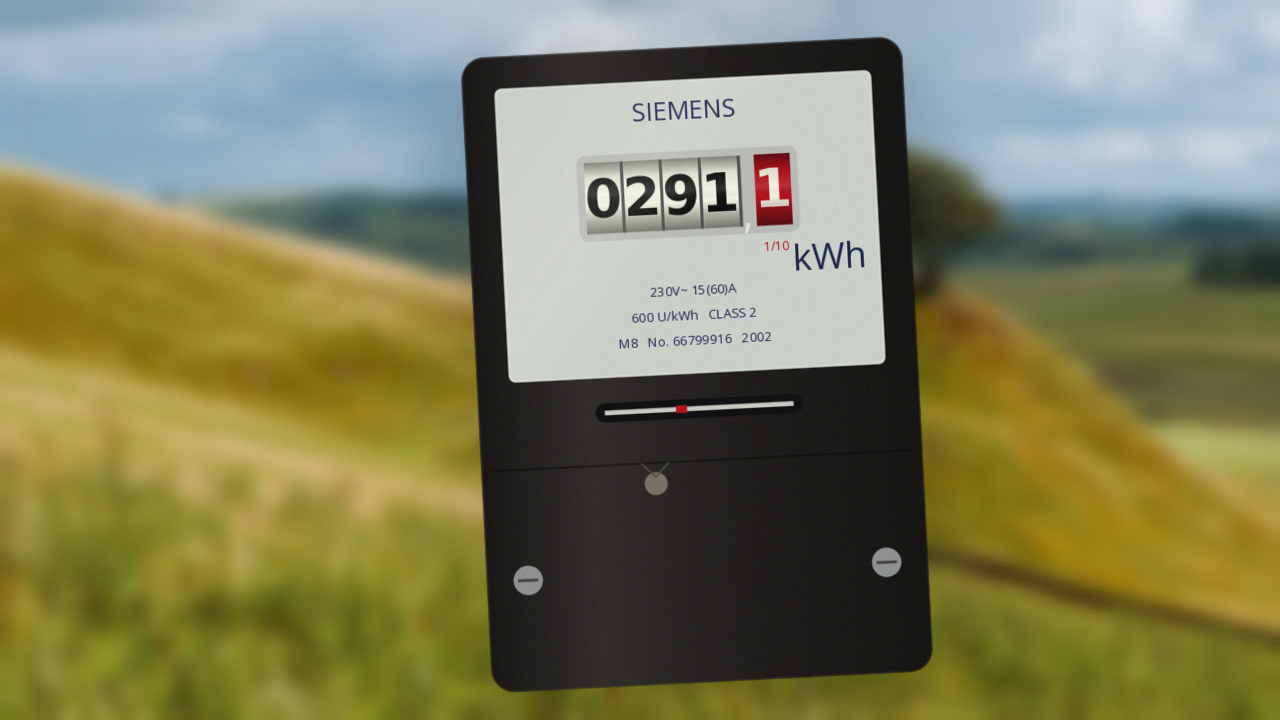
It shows 291.1; kWh
